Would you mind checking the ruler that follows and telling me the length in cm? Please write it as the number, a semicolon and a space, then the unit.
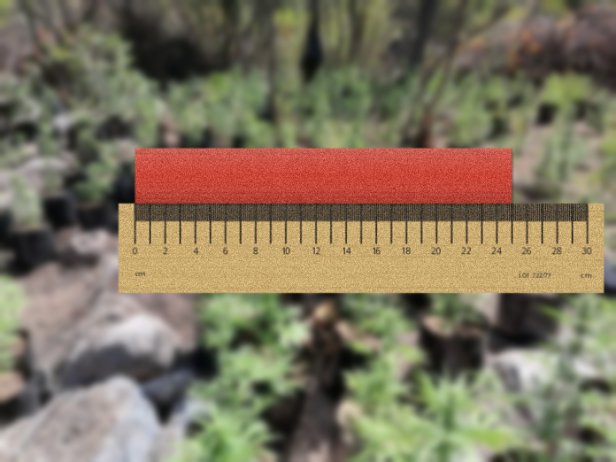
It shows 25; cm
